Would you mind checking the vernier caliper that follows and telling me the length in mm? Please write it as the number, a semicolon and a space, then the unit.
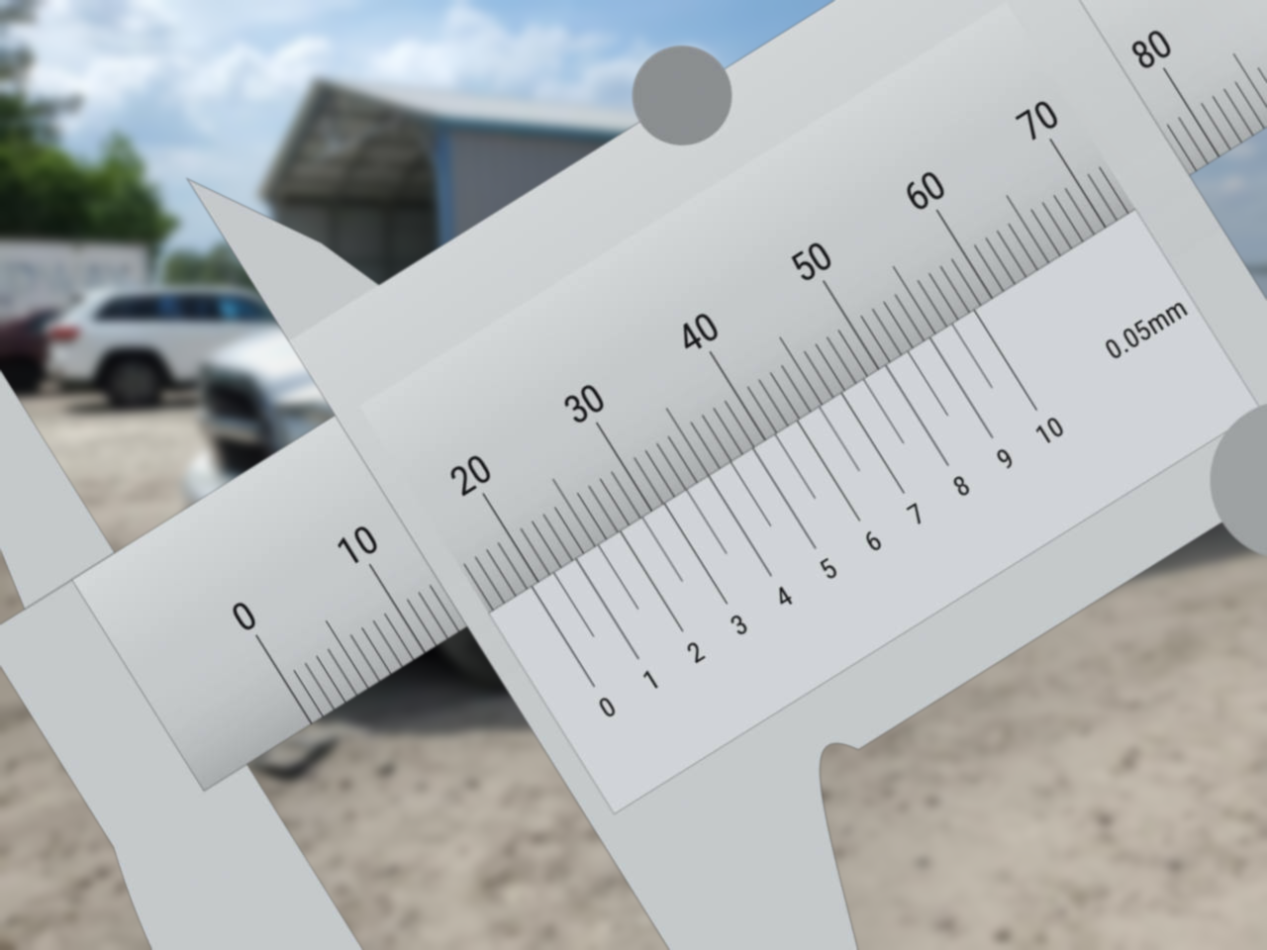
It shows 19.4; mm
